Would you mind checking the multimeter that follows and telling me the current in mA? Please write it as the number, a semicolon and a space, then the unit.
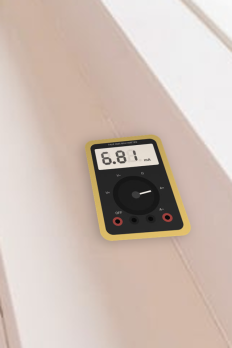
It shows 6.81; mA
